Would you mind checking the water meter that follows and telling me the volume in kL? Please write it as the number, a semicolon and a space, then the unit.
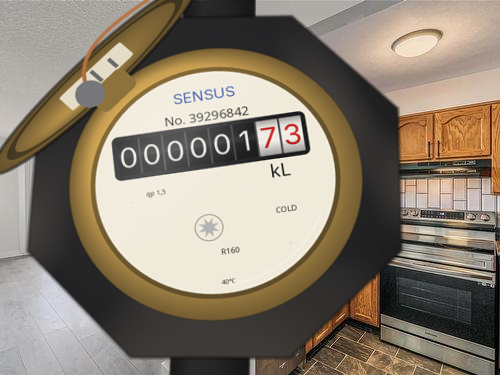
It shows 1.73; kL
